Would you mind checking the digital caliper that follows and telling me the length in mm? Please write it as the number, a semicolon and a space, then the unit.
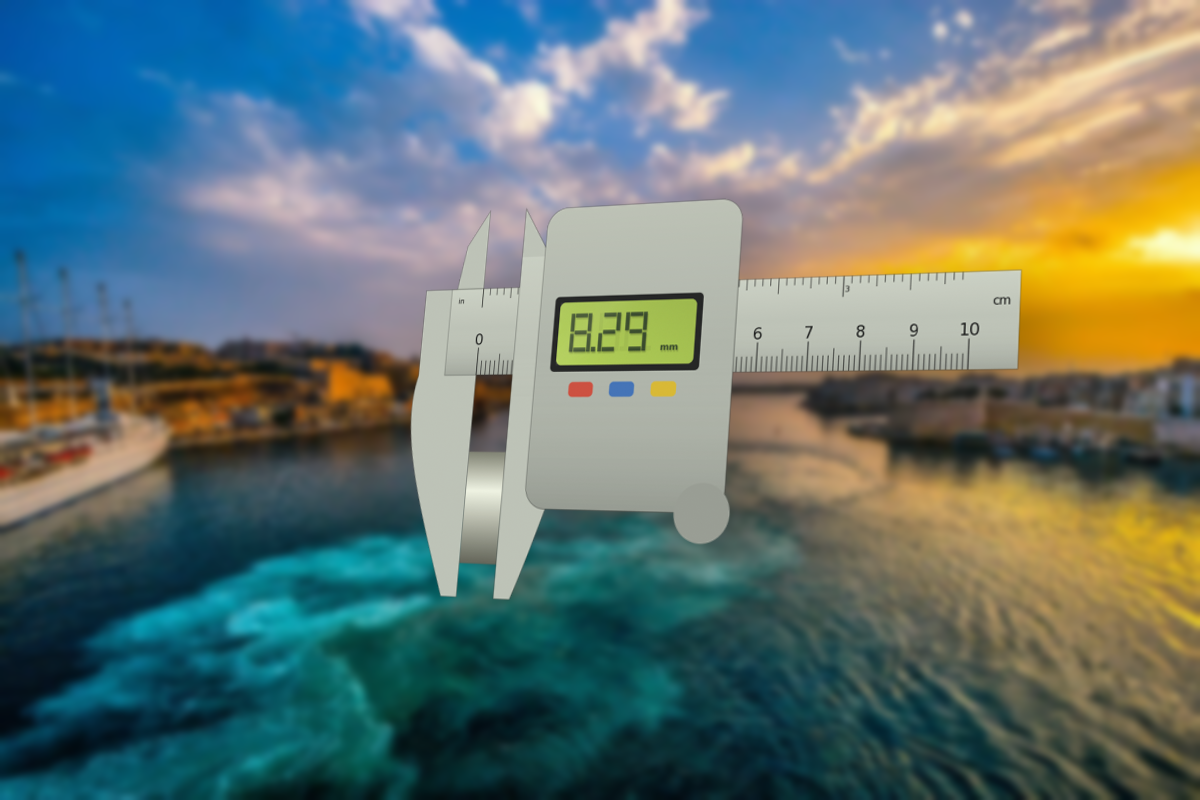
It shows 8.29; mm
